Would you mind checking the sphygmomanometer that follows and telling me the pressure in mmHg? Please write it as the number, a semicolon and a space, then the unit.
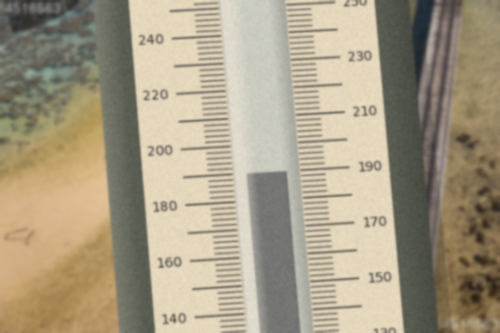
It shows 190; mmHg
